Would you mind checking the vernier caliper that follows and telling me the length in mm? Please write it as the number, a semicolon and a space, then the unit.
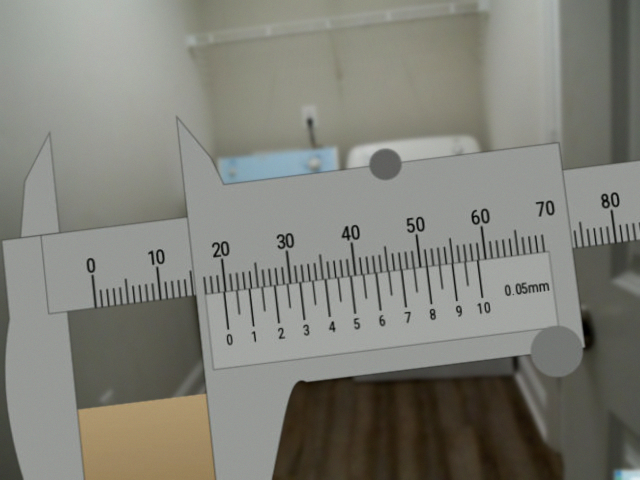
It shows 19.8; mm
